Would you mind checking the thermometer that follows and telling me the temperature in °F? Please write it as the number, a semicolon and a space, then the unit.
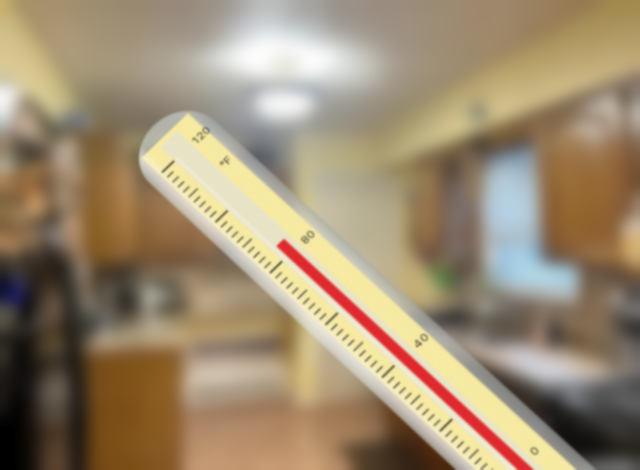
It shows 84; °F
